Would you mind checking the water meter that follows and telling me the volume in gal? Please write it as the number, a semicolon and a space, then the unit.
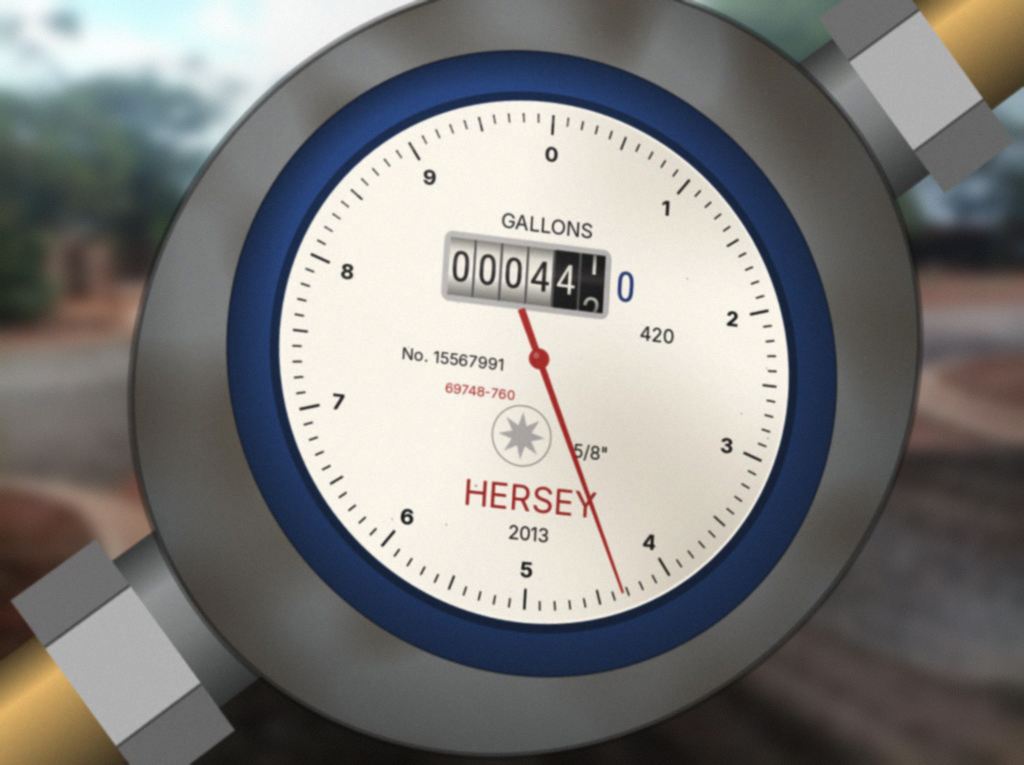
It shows 4414.3; gal
